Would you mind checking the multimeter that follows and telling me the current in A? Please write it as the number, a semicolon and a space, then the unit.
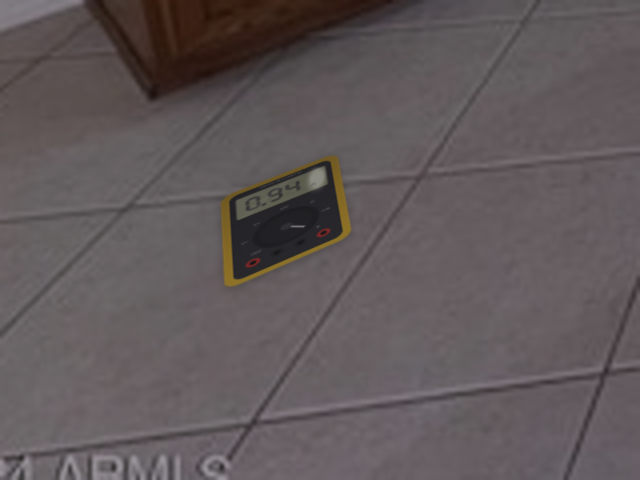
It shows 0.94; A
